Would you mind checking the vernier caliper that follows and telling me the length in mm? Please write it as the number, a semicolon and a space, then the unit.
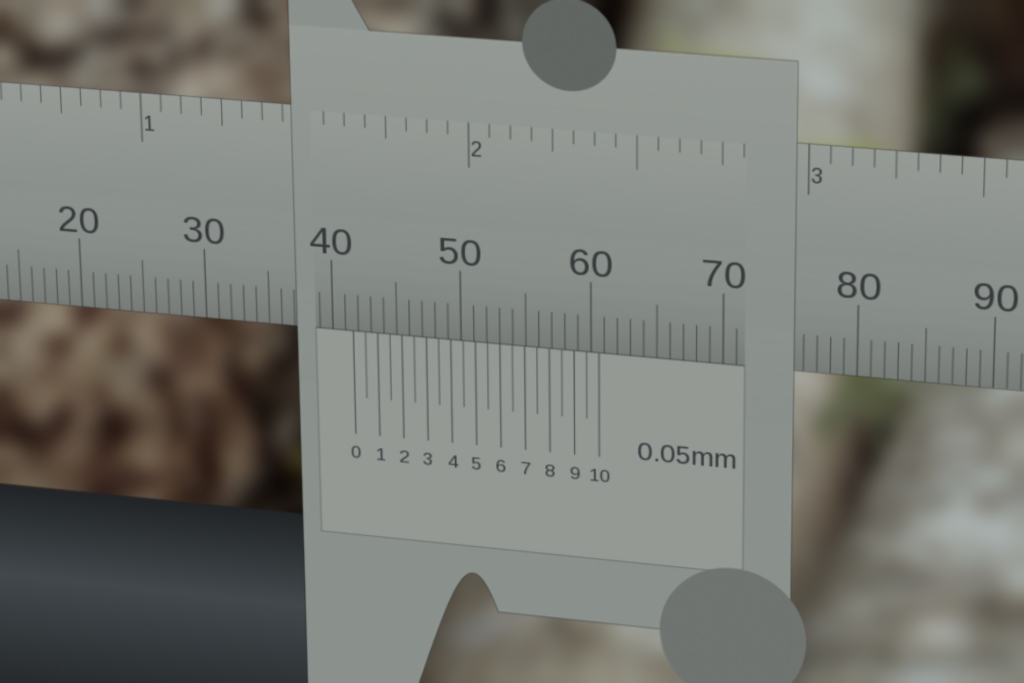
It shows 41.6; mm
